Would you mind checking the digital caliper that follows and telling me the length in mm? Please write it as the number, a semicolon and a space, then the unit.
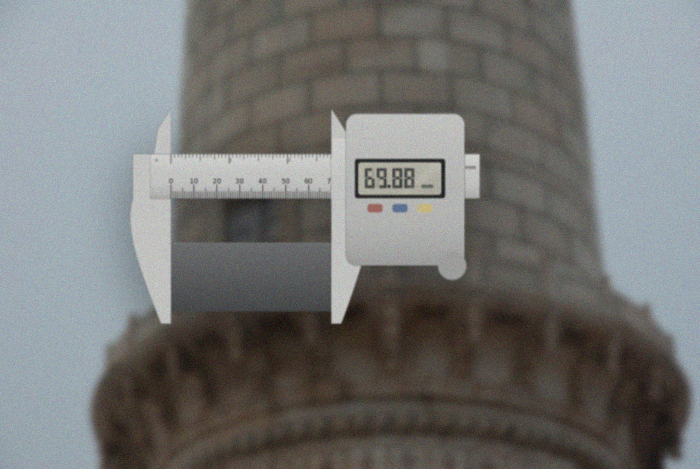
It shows 69.88; mm
